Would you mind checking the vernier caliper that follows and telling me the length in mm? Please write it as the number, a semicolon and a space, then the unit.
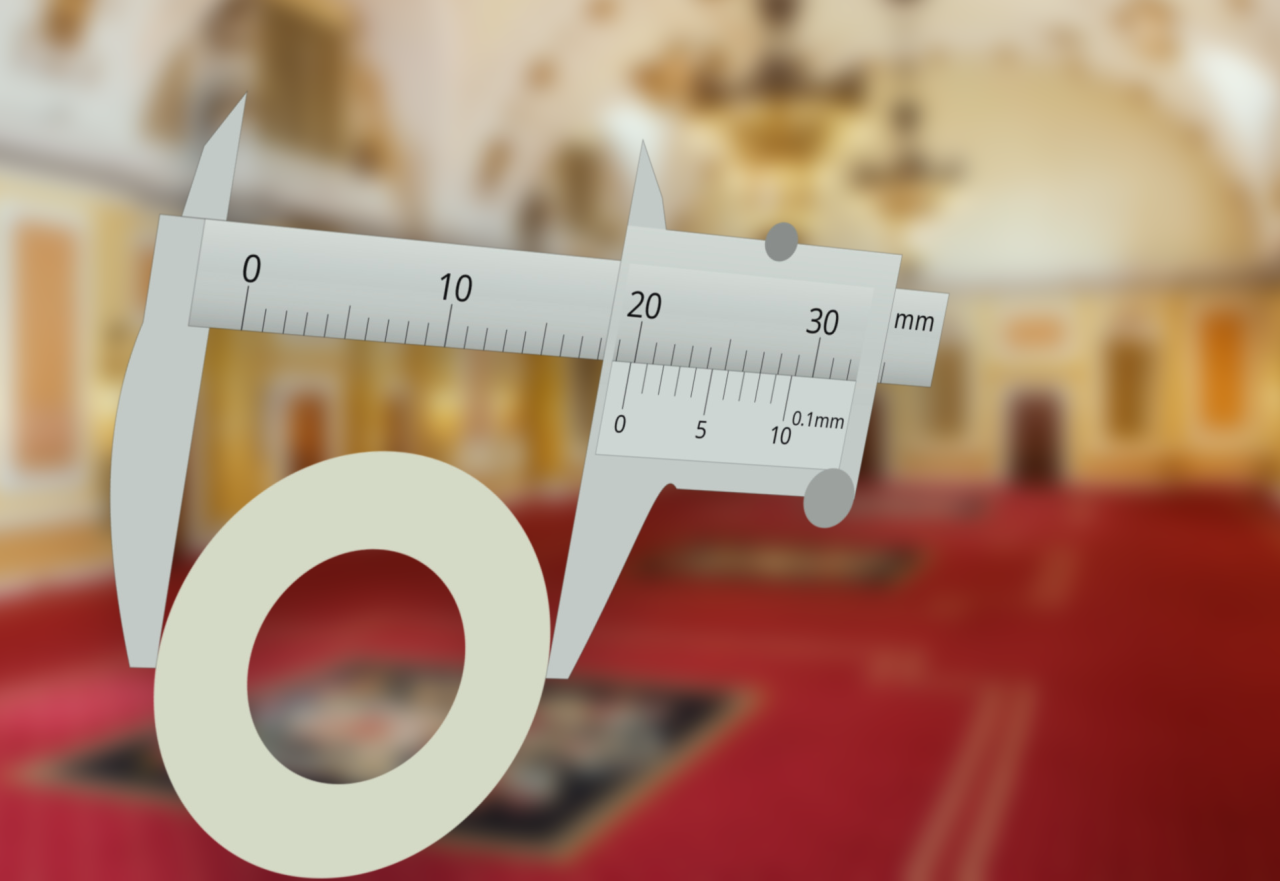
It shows 19.8; mm
